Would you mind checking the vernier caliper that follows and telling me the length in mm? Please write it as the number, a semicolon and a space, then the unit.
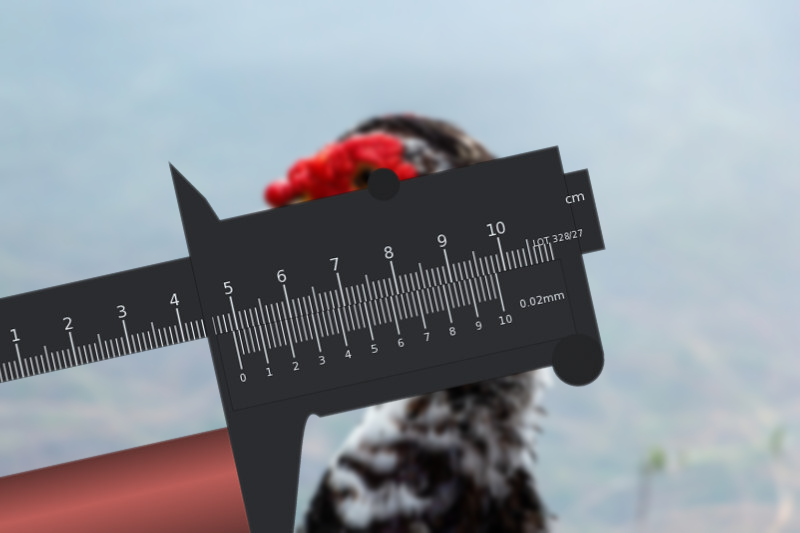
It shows 49.2; mm
